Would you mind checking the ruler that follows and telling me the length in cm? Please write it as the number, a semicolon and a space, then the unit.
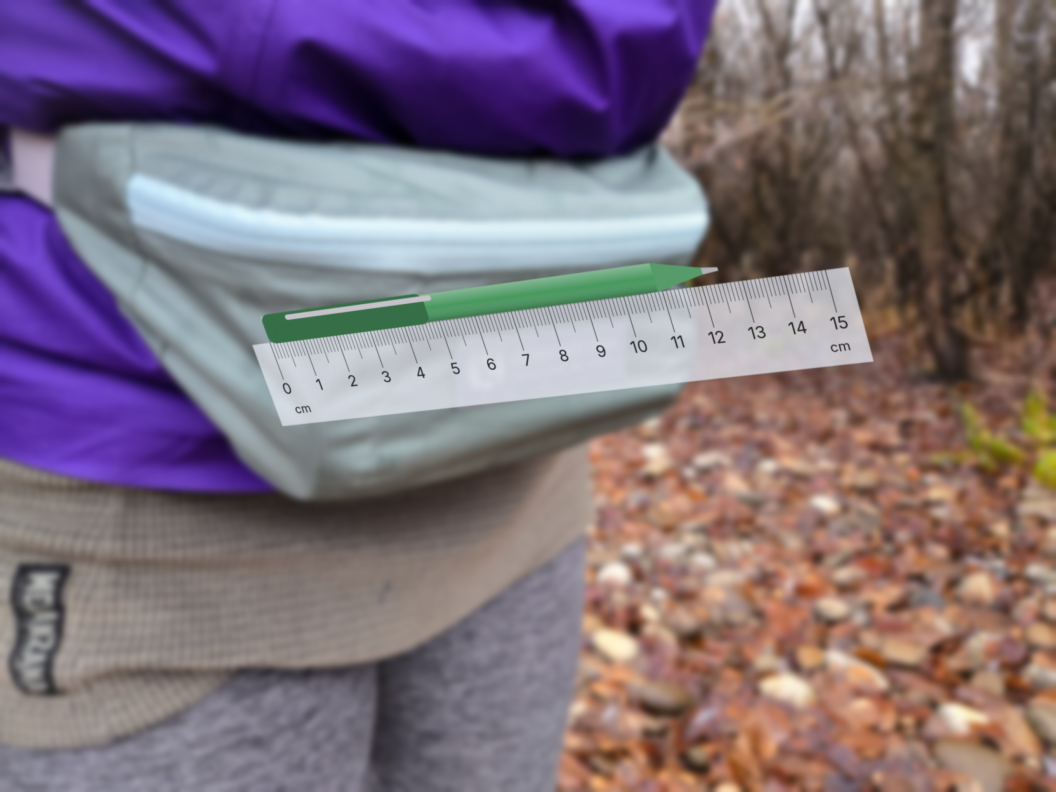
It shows 12.5; cm
